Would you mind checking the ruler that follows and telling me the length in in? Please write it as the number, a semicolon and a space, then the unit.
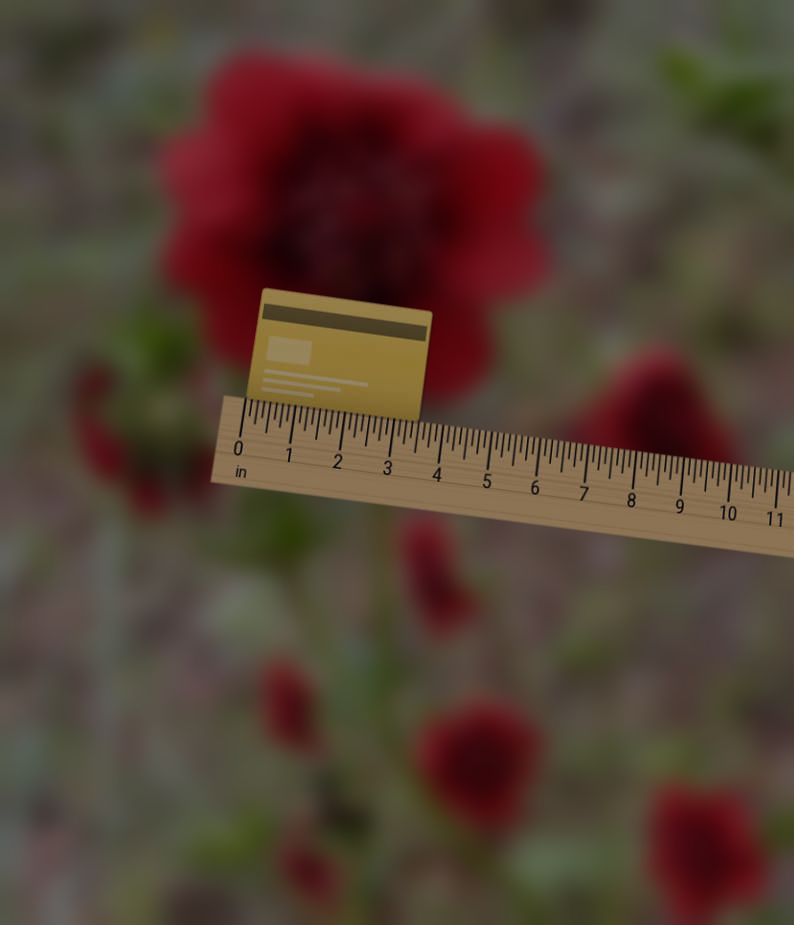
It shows 3.5; in
